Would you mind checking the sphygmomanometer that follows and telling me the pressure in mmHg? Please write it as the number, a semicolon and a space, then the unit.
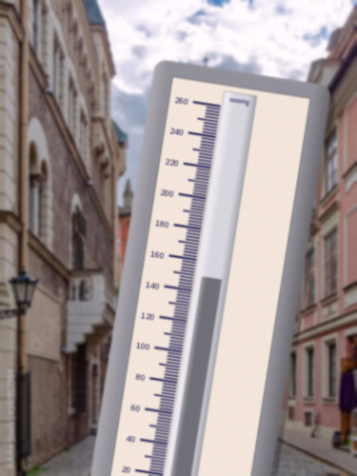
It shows 150; mmHg
